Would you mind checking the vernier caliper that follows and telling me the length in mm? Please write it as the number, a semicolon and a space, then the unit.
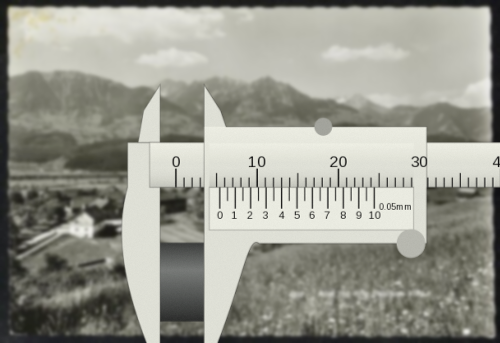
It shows 5.4; mm
